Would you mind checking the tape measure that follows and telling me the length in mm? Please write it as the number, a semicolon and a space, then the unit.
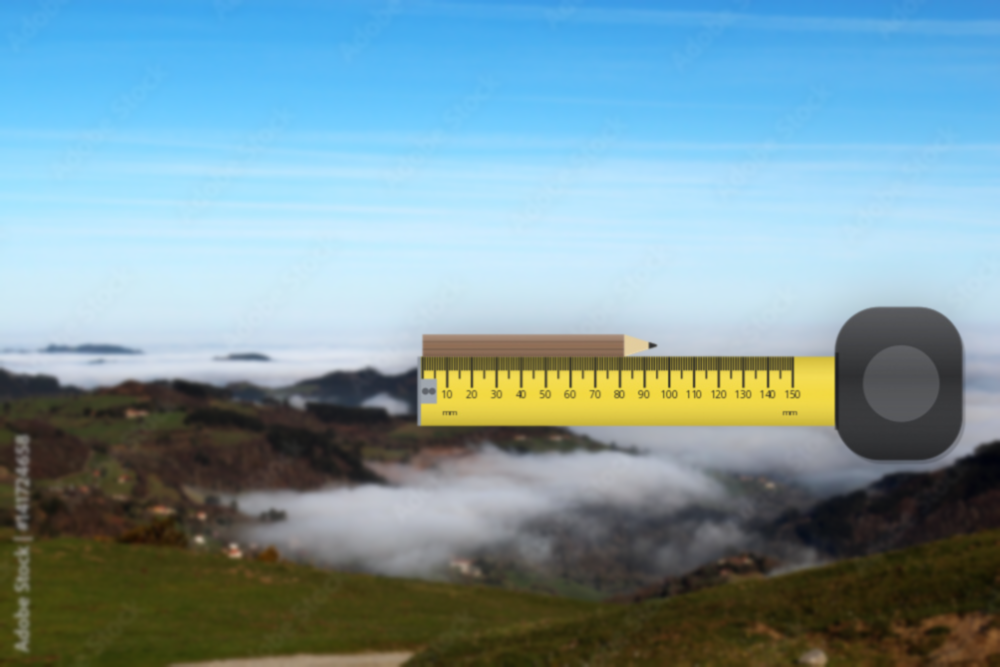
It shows 95; mm
